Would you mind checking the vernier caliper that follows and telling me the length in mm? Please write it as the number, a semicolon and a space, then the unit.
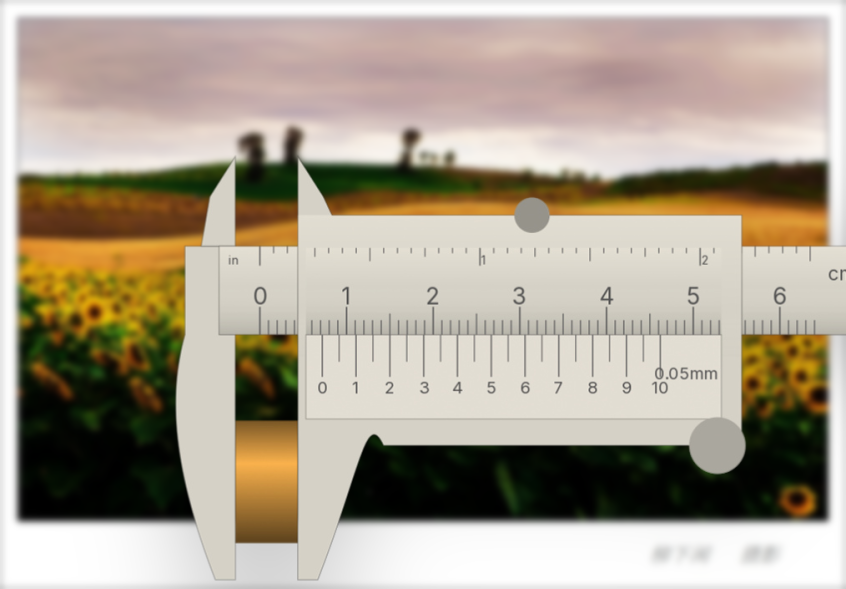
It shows 7.2; mm
